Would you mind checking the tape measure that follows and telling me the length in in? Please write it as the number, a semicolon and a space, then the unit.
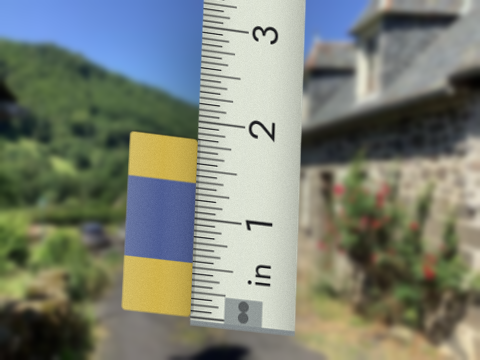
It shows 1.8125; in
